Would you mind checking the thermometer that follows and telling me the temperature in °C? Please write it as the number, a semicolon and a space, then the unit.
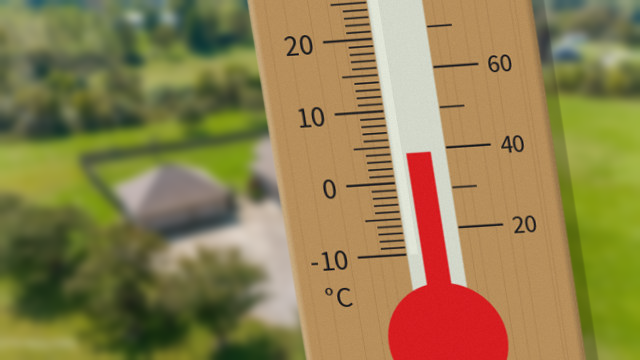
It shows 4; °C
